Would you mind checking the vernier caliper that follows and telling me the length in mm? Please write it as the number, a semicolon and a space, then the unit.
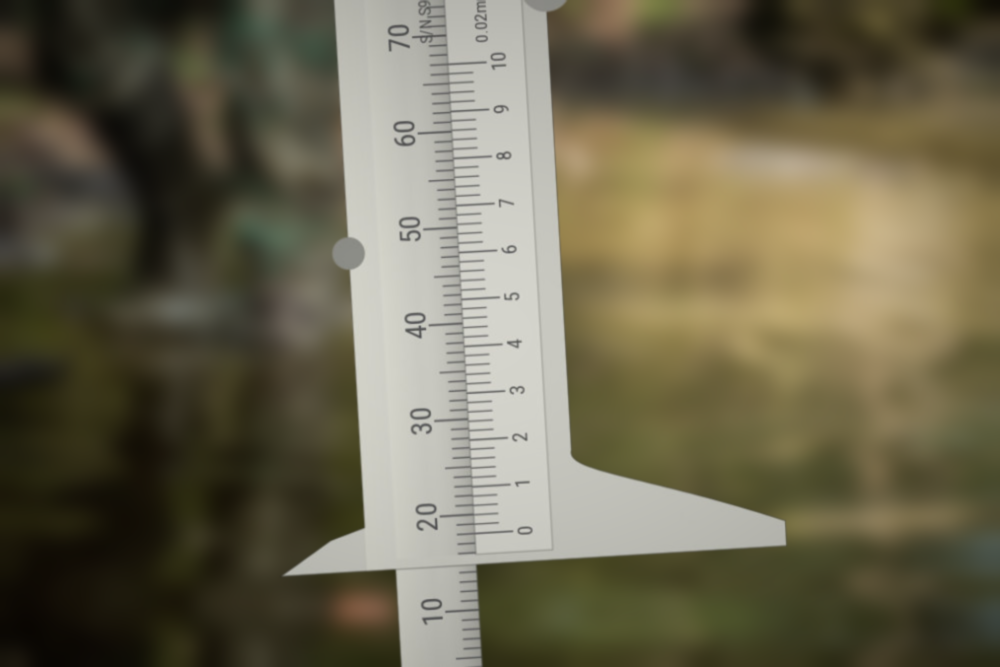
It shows 18.0; mm
